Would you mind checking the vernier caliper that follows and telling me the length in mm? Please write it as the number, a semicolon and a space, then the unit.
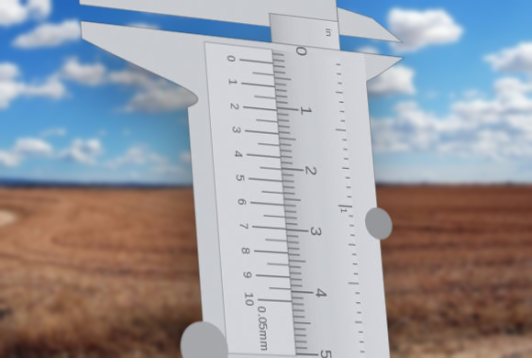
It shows 2.6; mm
